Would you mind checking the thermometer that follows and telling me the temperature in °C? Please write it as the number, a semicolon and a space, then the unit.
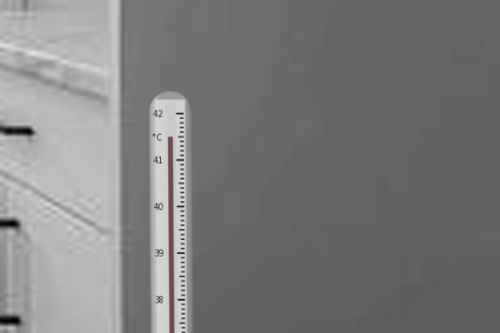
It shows 41.5; °C
